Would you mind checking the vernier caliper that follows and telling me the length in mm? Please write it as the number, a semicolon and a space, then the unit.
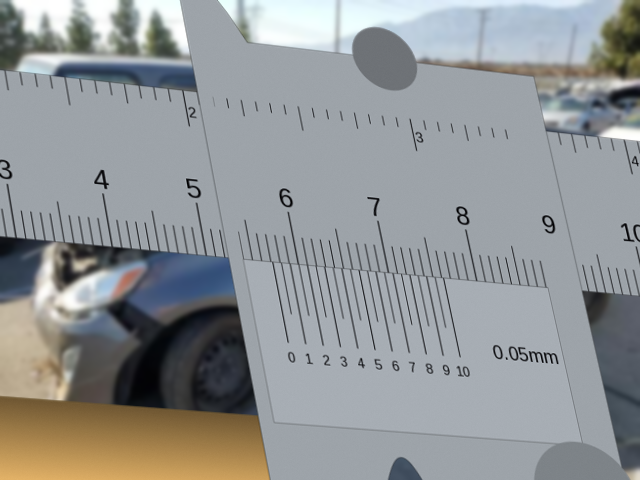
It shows 57.2; mm
